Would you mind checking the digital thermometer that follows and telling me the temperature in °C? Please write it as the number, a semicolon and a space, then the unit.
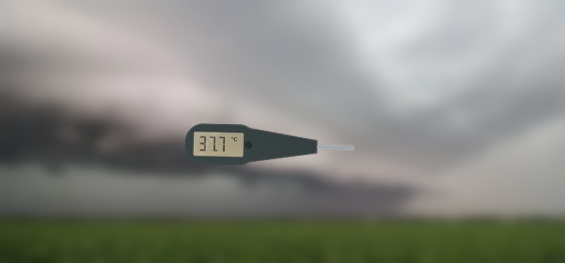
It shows 37.7; °C
